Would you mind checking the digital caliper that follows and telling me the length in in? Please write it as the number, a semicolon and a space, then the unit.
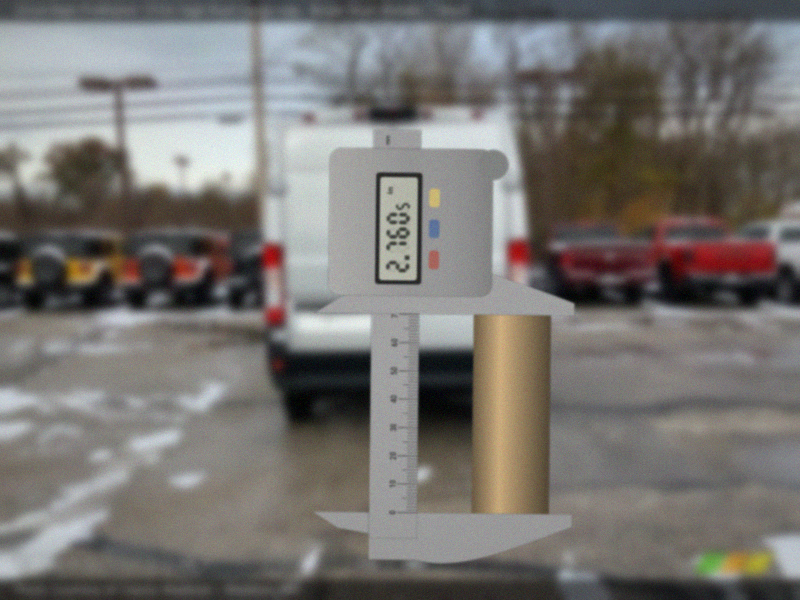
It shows 2.7605; in
